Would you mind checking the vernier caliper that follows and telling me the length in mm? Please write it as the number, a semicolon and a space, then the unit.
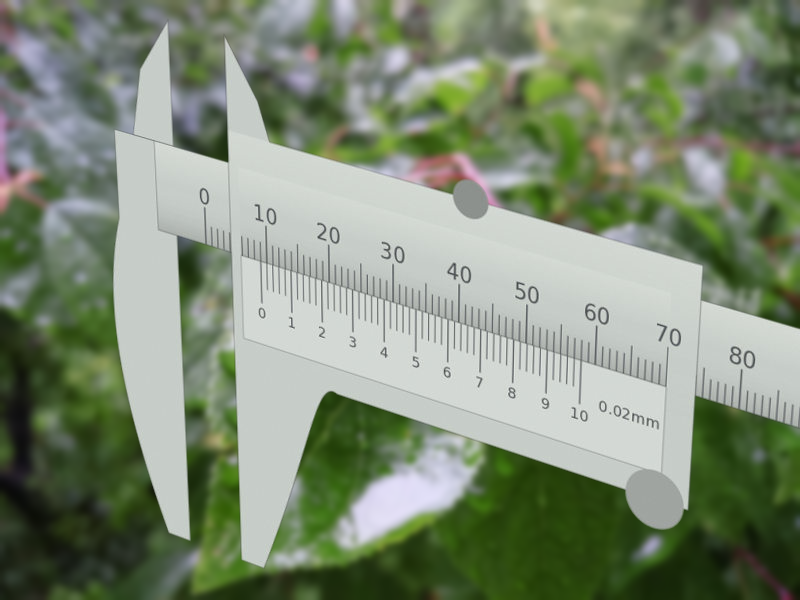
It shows 9.0; mm
